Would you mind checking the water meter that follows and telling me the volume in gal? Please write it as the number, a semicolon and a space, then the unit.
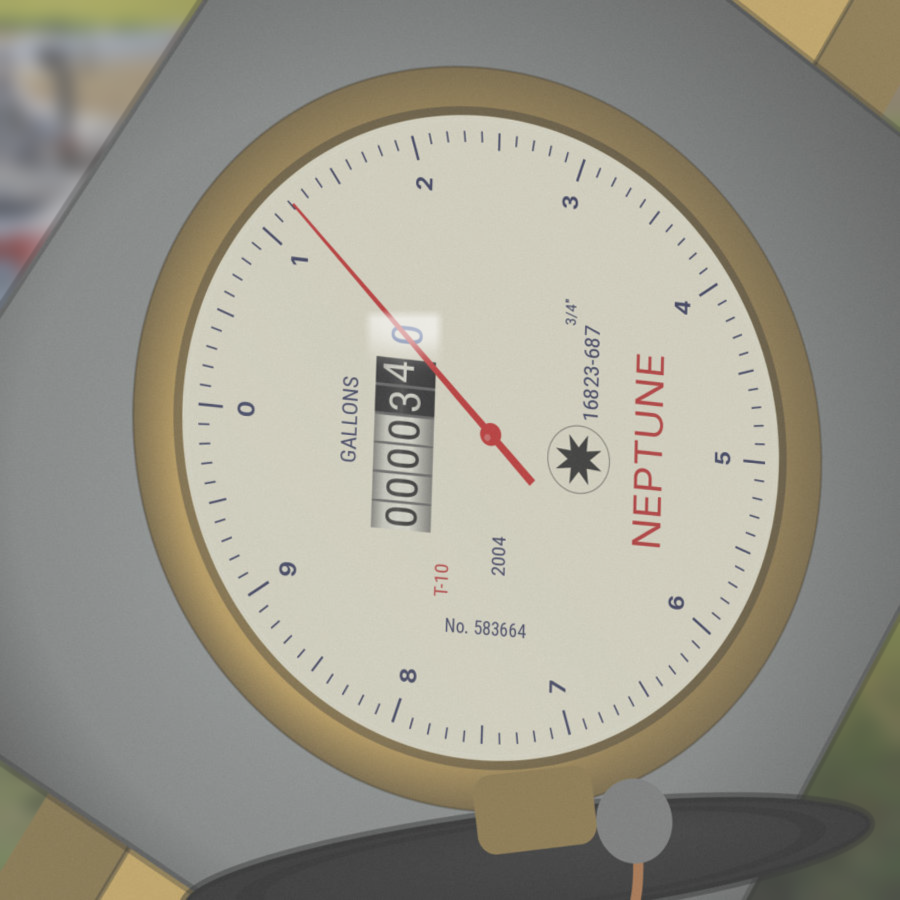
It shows 341.2; gal
